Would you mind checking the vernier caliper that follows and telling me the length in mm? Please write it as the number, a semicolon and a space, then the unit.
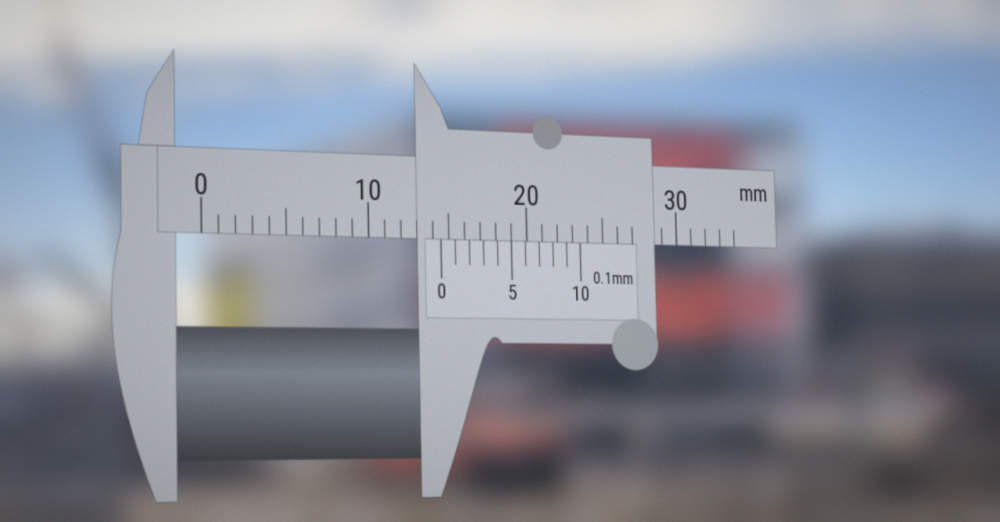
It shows 14.5; mm
